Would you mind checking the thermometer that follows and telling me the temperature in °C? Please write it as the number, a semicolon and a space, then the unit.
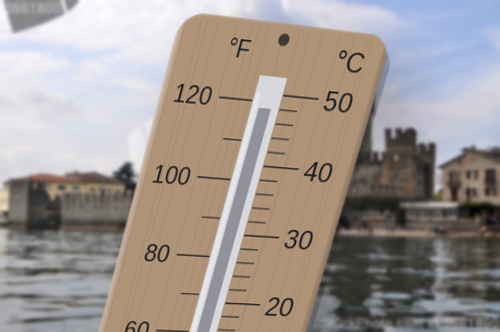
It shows 48; °C
